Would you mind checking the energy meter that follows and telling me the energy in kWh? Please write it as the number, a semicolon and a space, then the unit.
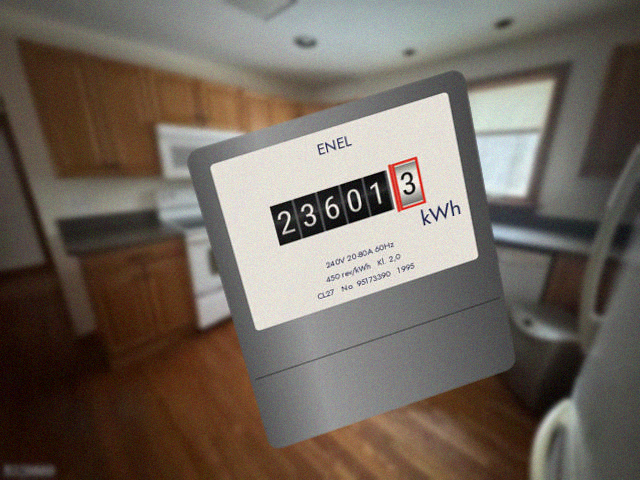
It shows 23601.3; kWh
